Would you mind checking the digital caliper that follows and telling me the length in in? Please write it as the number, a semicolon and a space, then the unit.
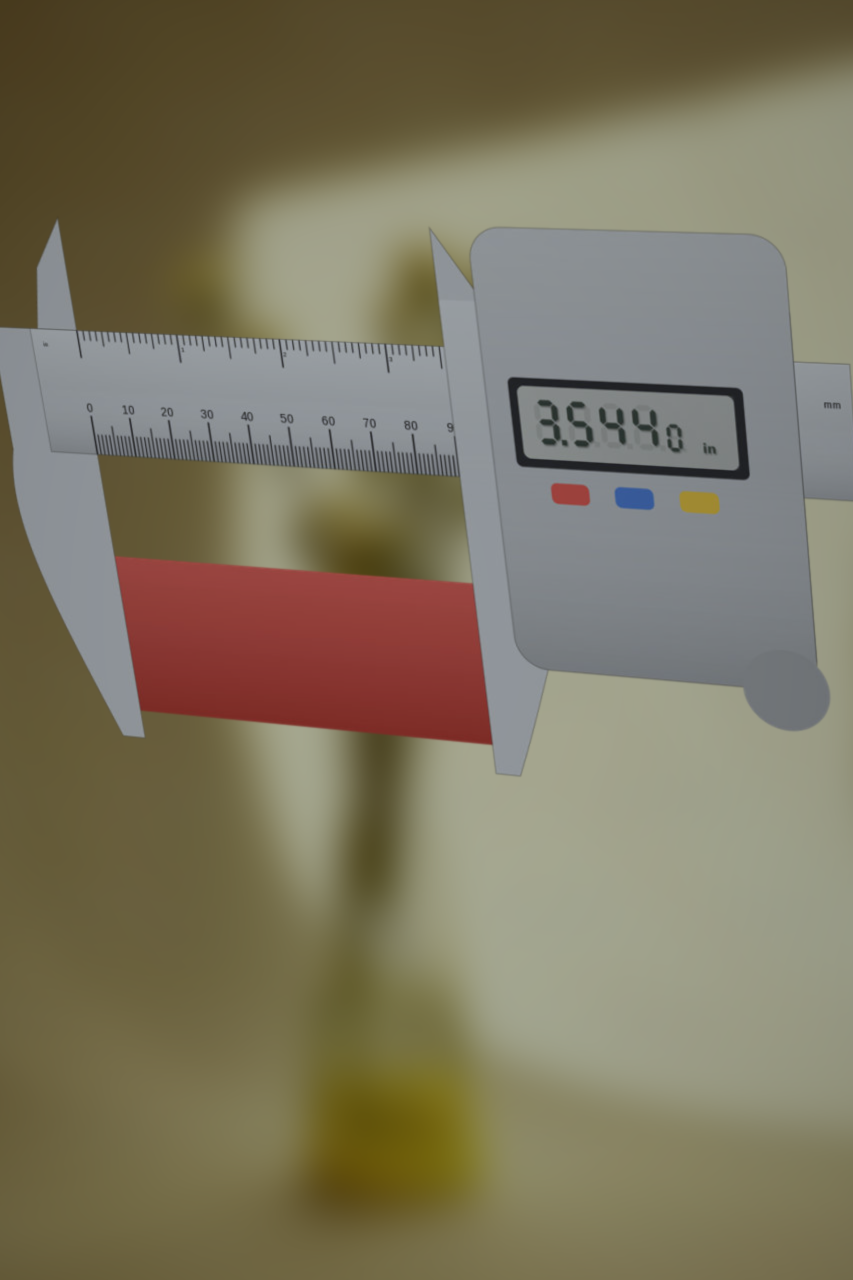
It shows 3.5440; in
